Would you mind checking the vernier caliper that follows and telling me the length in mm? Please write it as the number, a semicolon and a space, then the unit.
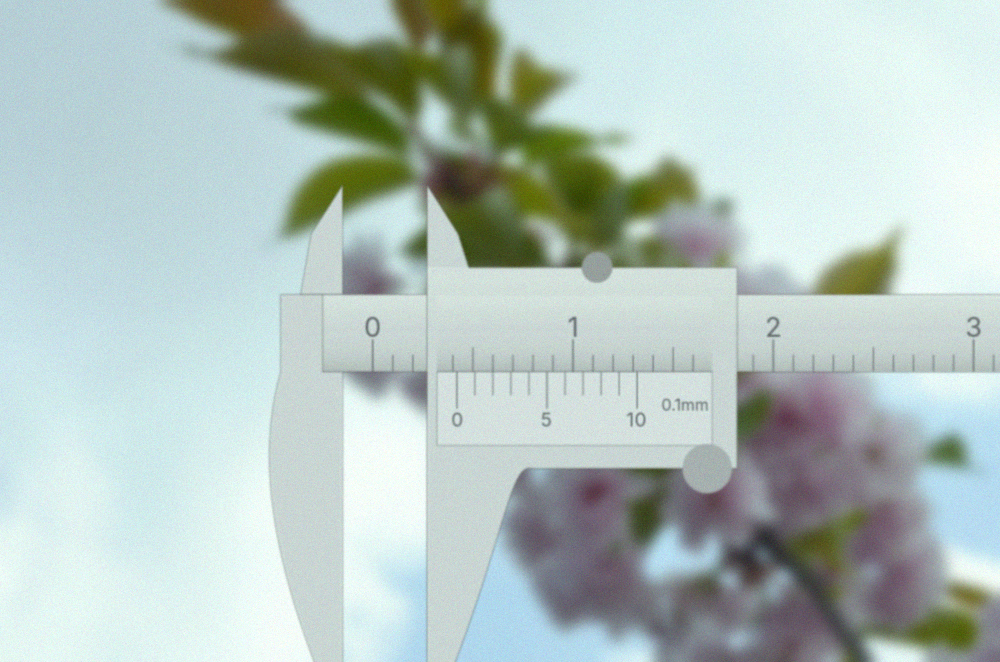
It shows 4.2; mm
